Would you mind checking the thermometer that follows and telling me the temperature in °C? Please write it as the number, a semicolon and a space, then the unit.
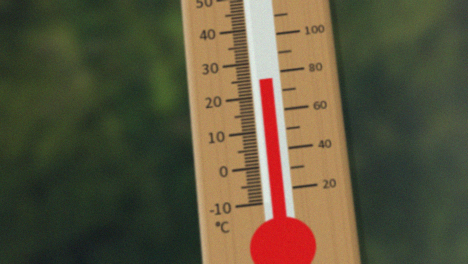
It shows 25; °C
